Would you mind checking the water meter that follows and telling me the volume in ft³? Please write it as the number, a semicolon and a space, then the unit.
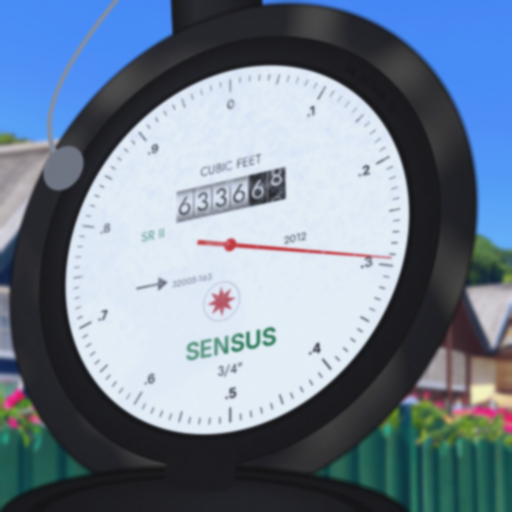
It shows 633668.29; ft³
